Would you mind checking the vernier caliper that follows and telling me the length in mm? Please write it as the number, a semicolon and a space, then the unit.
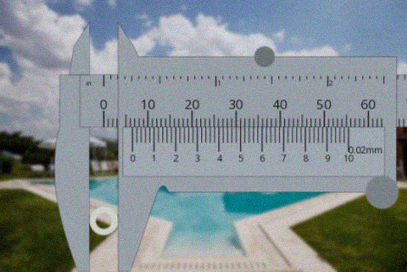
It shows 6.5; mm
